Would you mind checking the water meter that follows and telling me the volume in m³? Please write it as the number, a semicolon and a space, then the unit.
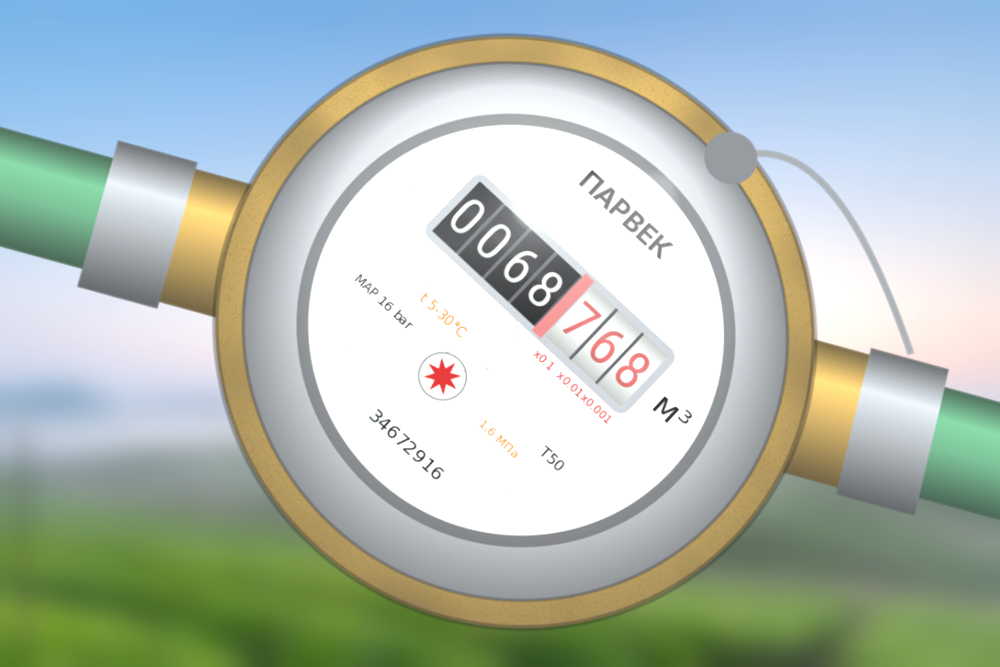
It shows 68.768; m³
